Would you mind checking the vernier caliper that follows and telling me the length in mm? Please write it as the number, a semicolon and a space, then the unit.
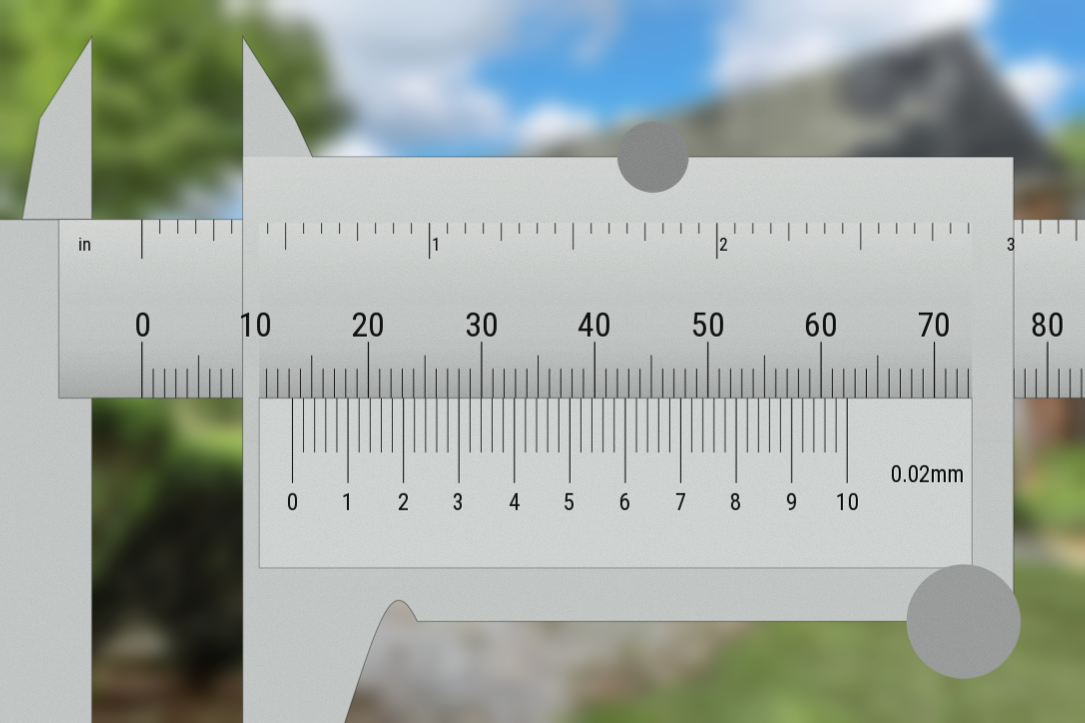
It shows 13.3; mm
